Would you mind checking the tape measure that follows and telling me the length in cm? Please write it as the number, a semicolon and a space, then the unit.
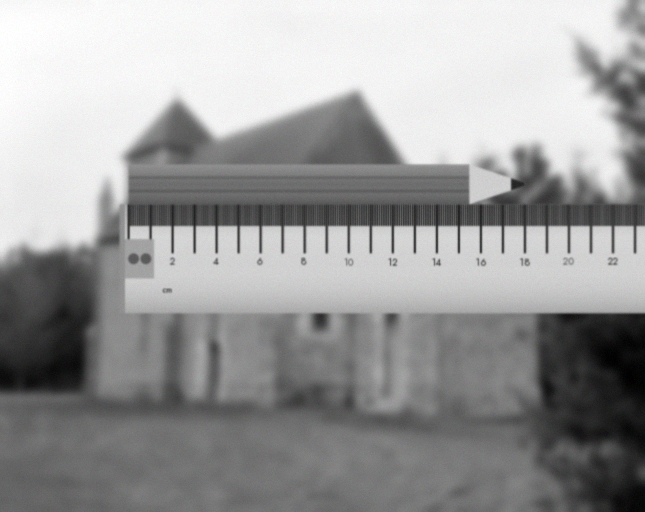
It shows 18; cm
